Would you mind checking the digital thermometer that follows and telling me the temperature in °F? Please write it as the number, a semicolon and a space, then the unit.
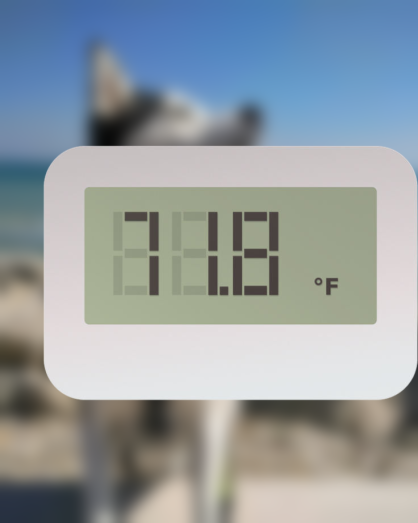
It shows 71.8; °F
